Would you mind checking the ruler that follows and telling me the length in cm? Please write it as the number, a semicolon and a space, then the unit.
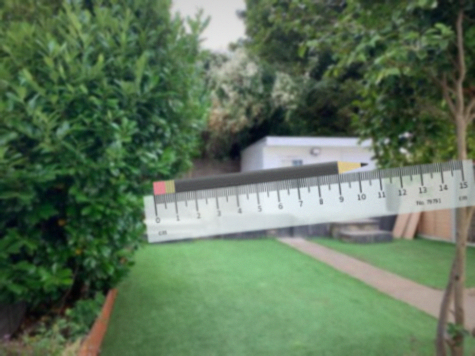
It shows 10.5; cm
